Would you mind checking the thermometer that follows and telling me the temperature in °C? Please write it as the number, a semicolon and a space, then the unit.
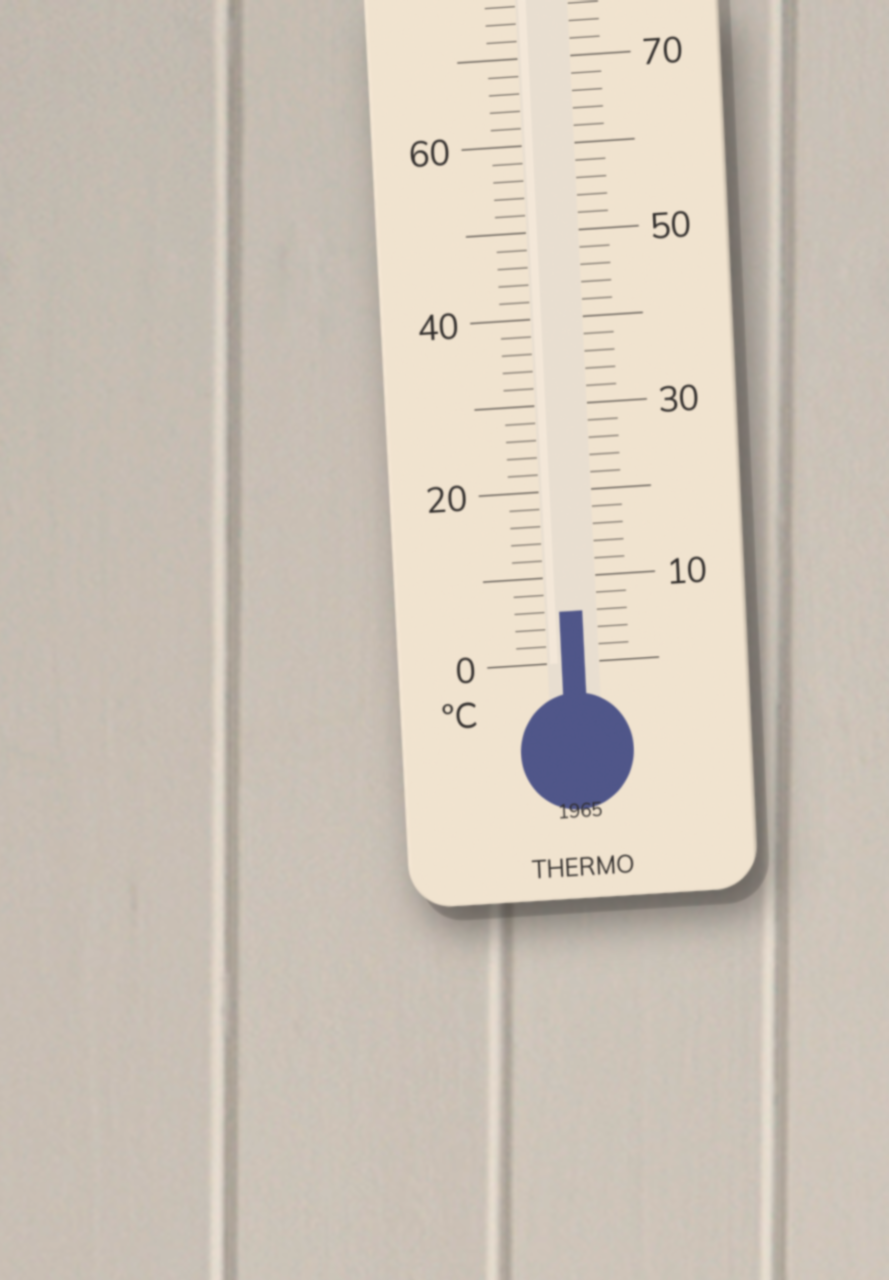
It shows 6; °C
